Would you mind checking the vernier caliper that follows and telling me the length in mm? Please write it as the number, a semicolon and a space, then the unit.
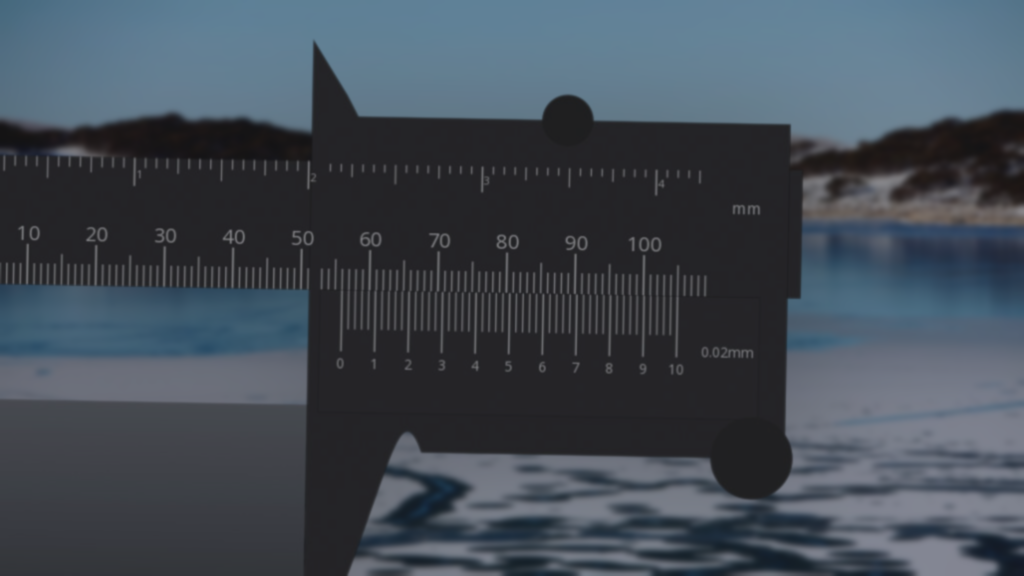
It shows 56.0; mm
